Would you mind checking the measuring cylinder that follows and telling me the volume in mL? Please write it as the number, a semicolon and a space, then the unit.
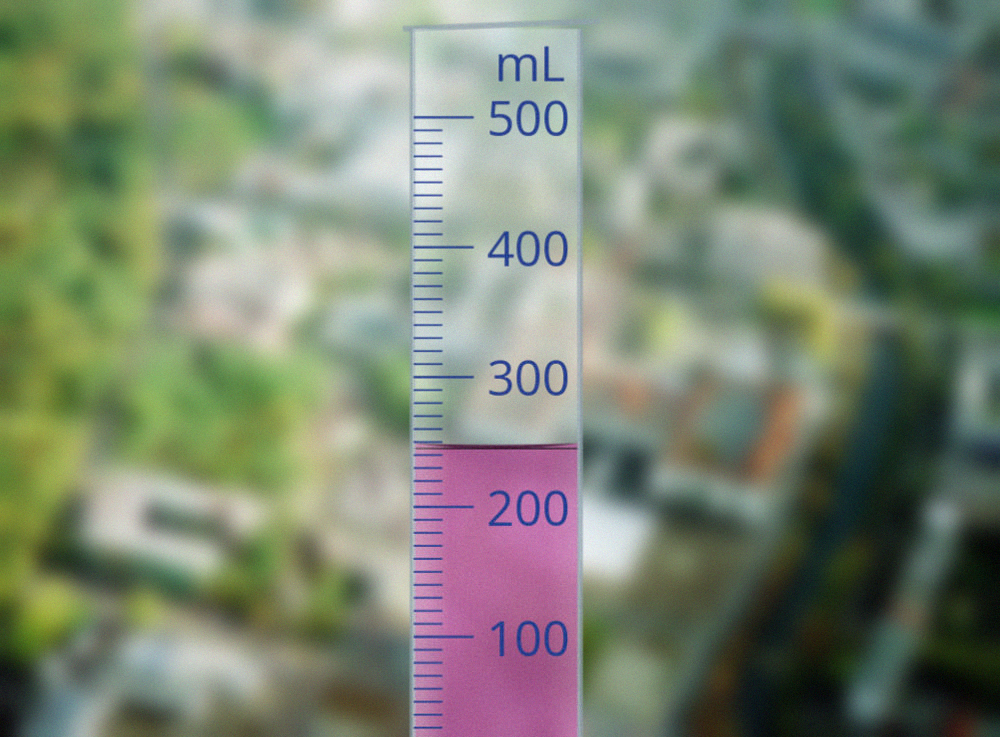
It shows 245; mL
